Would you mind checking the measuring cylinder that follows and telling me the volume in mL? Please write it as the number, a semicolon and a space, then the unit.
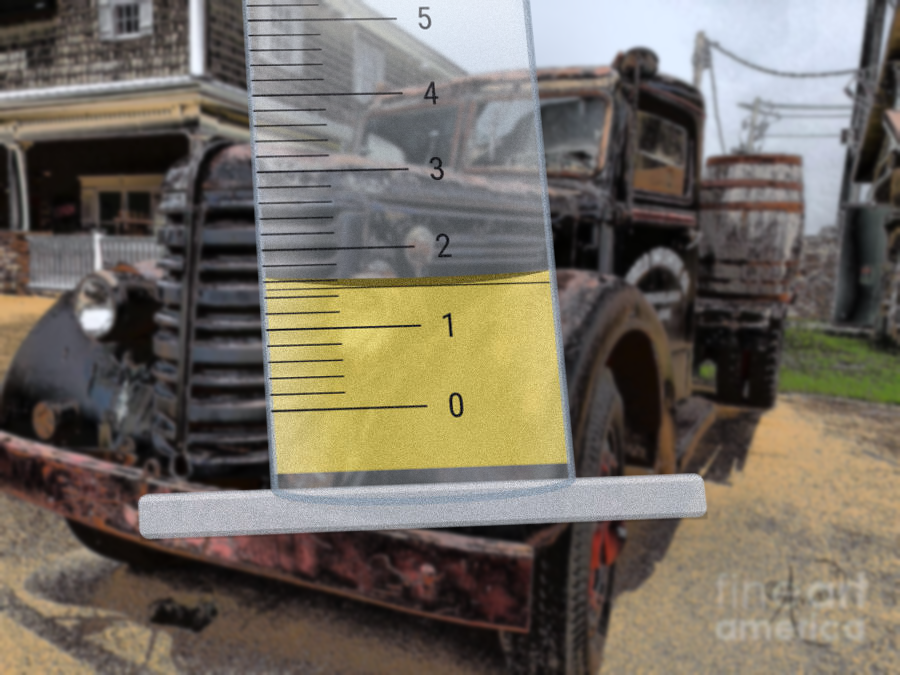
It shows 1.5; mL
